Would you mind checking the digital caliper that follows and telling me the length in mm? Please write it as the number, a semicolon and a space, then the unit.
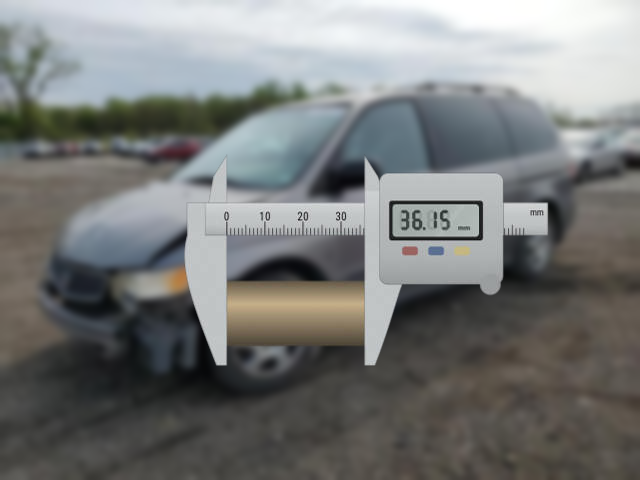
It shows 36.15; mm
